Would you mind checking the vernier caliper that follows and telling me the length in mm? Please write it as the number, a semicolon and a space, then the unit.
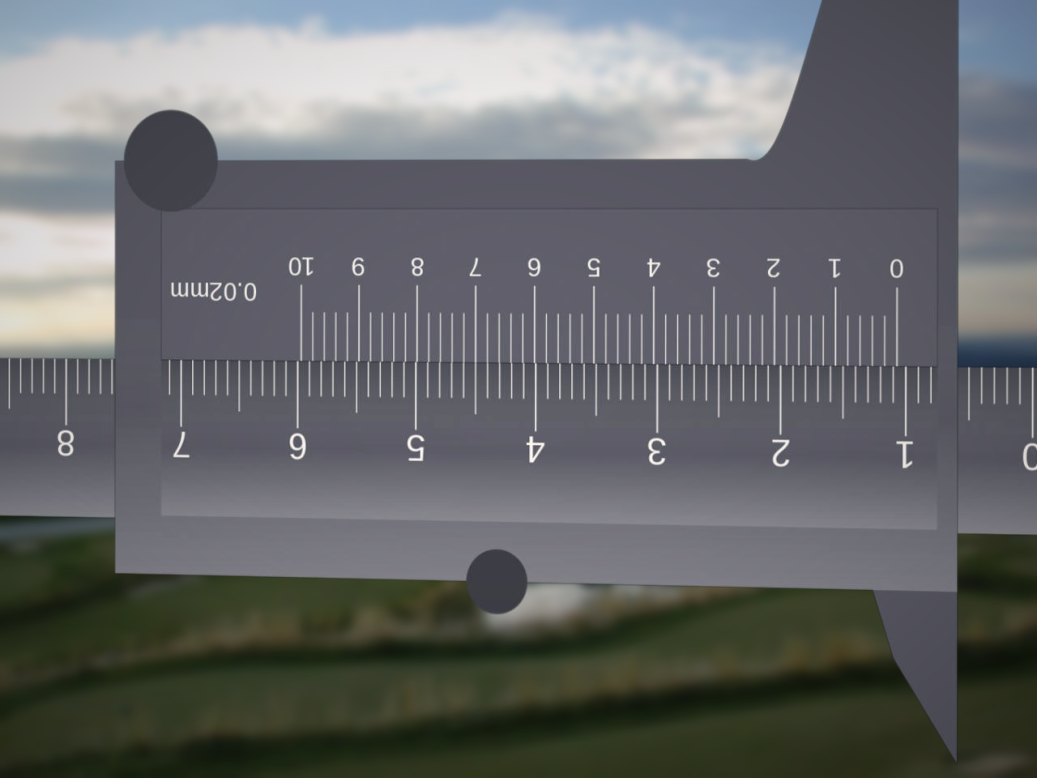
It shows 10.7; mm
